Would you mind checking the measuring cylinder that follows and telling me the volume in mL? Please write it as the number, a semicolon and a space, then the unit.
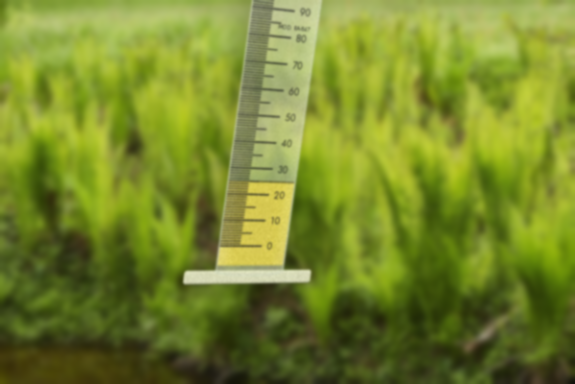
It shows 25; mL
